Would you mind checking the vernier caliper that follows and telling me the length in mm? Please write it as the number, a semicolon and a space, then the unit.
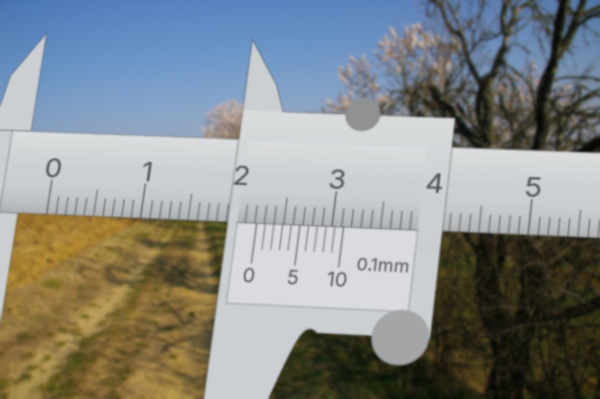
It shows 22.2; mm
